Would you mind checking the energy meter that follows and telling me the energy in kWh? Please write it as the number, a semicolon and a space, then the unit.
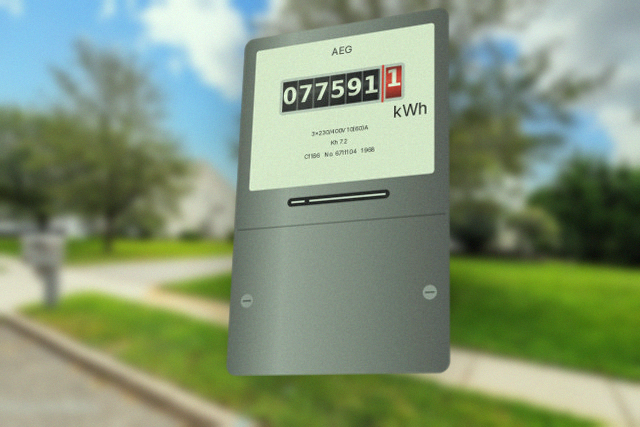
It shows 77591.1; kWh
